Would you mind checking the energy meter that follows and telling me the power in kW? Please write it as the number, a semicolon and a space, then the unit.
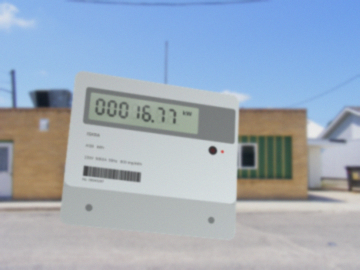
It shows 16.77; kW
